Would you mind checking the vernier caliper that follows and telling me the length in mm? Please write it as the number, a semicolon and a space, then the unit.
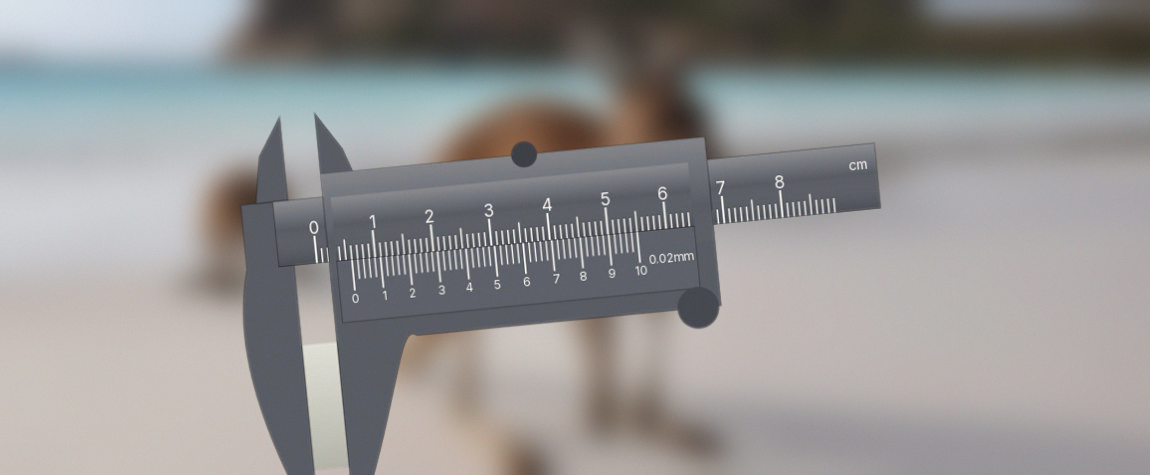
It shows 6.0; mm
